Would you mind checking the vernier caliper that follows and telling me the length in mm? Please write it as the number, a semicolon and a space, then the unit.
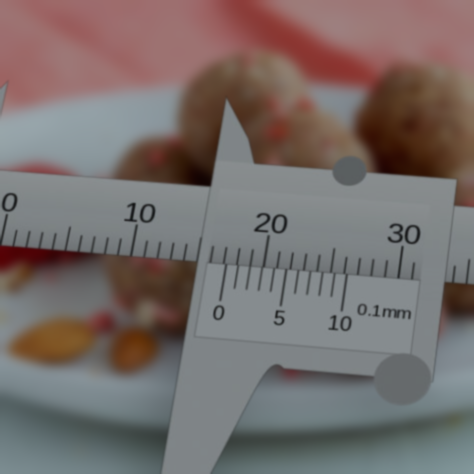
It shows 17.2; mm
